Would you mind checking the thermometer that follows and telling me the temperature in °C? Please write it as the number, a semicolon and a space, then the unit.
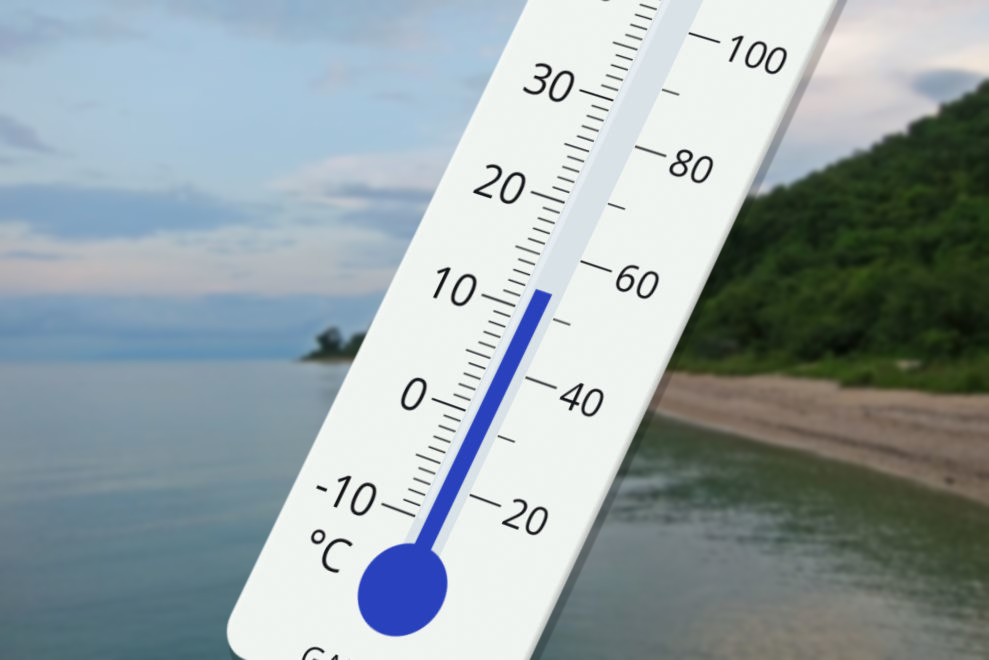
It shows 12; °C
